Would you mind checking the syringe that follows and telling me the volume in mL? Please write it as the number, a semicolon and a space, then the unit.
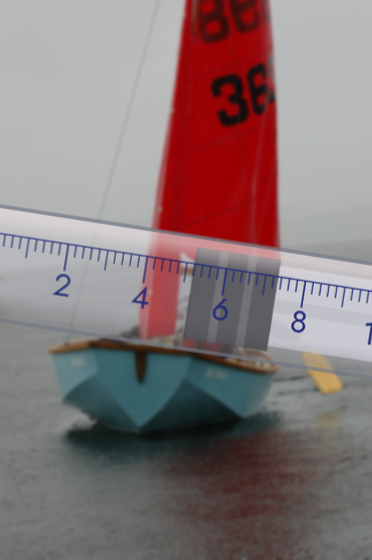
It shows 5.2; mL
